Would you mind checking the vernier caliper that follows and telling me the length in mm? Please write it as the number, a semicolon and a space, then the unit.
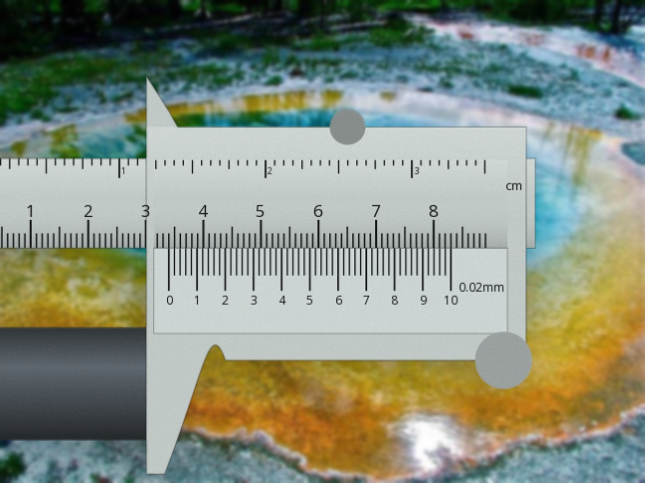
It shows 34.0; mm
